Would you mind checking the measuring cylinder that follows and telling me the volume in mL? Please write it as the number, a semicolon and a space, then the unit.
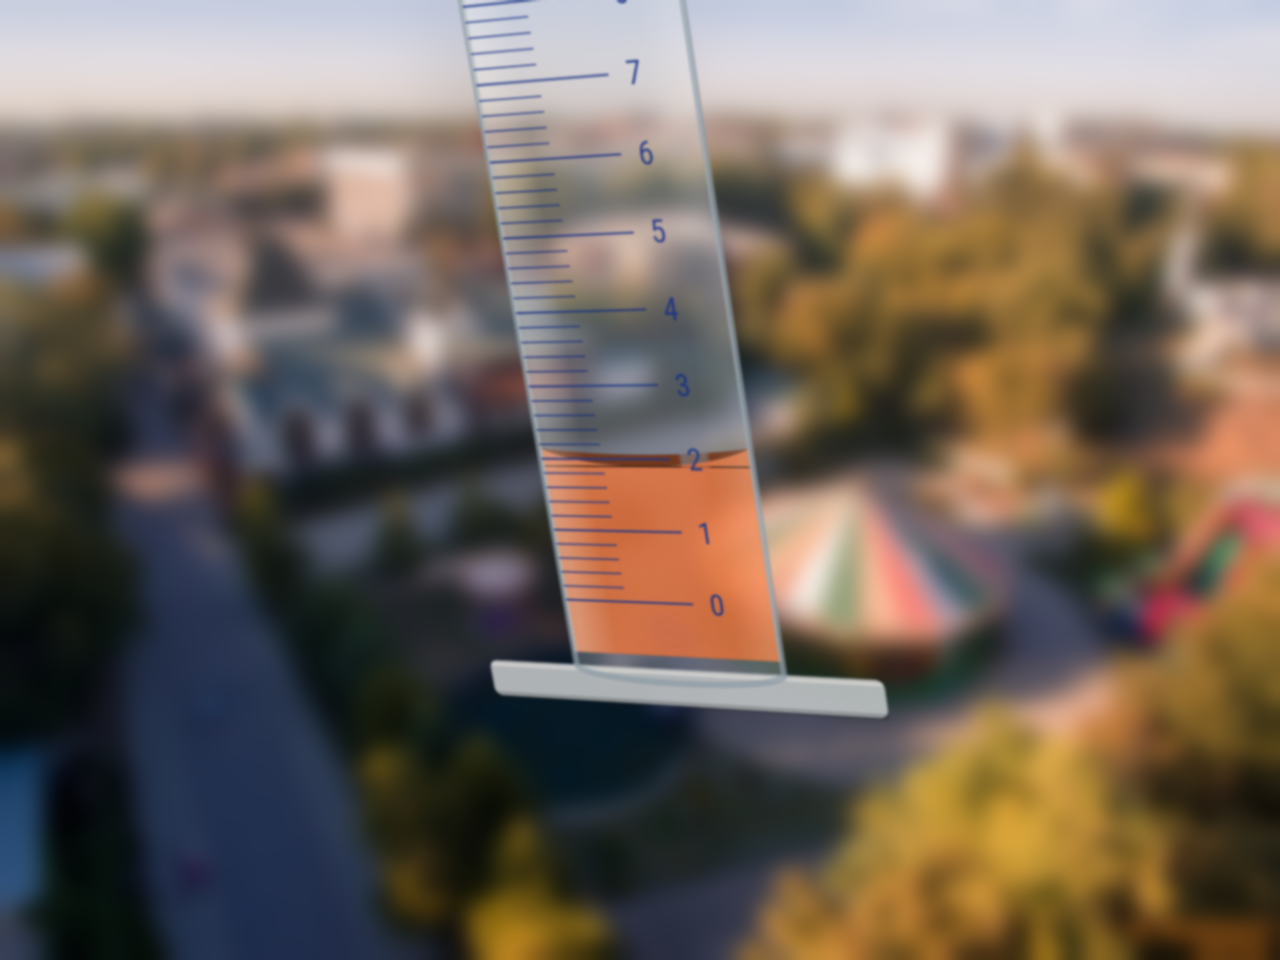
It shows 1.9; mL
